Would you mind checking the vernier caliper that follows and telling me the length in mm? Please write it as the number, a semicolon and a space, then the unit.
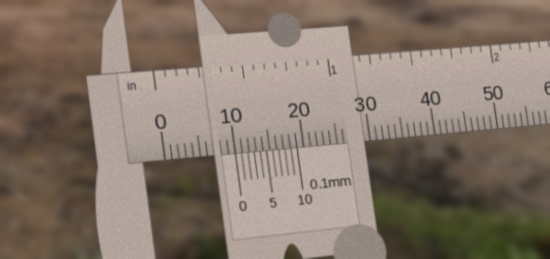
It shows 10.0; mm
